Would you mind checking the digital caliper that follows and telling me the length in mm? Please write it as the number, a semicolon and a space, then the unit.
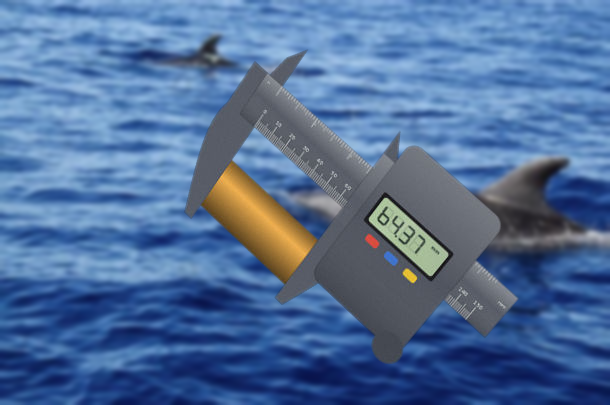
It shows 64.37; mm
